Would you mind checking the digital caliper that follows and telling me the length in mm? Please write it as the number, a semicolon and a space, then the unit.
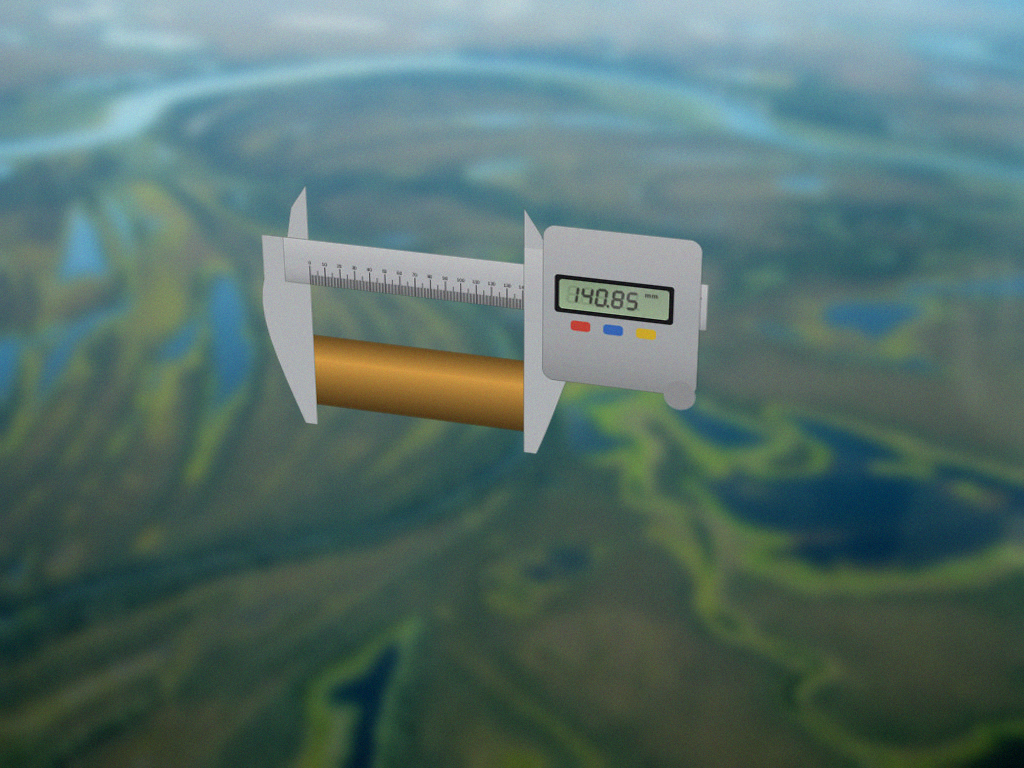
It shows 140.85; mm
